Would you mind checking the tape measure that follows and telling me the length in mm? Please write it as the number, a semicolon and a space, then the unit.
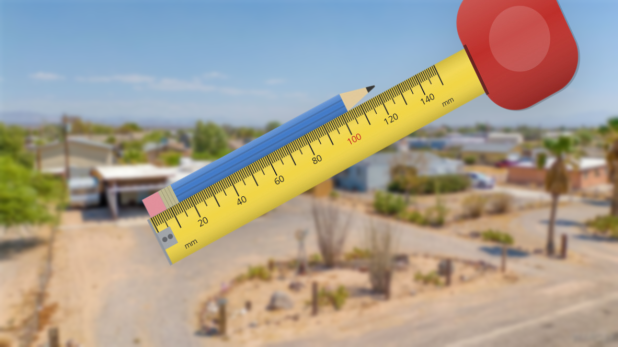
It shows 120; mm
